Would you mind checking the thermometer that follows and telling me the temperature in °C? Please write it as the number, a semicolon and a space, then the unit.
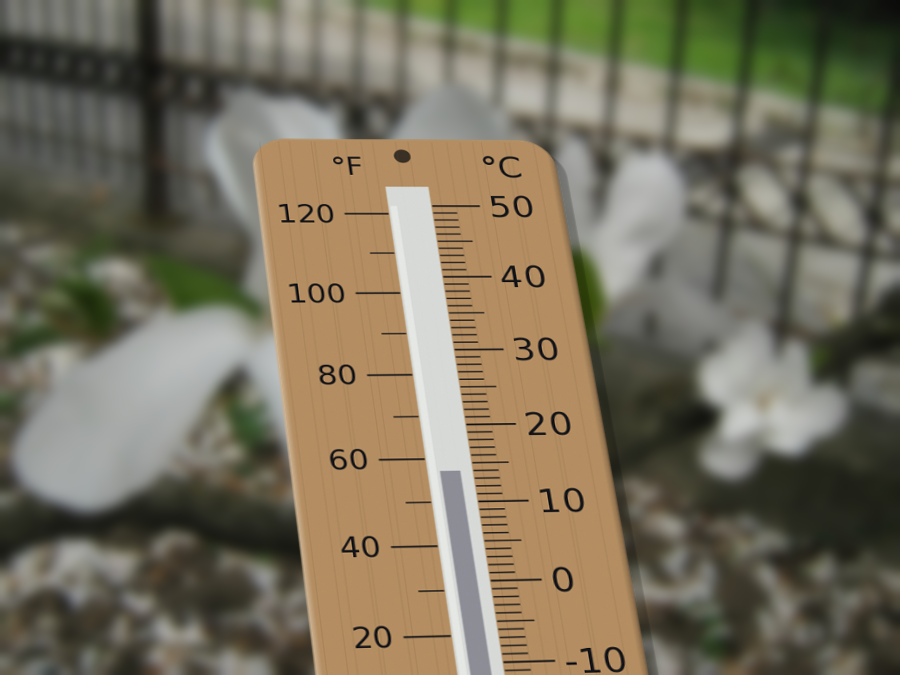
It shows 14; °C
